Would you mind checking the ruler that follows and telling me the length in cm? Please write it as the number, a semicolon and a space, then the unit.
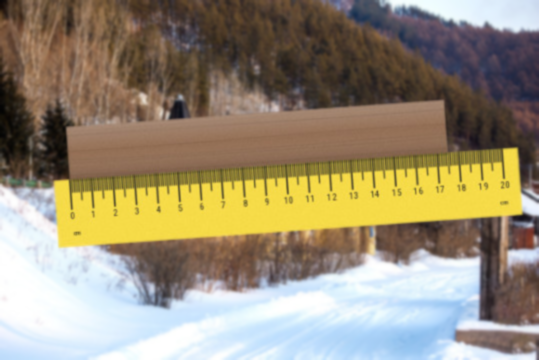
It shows 17.5; cm
